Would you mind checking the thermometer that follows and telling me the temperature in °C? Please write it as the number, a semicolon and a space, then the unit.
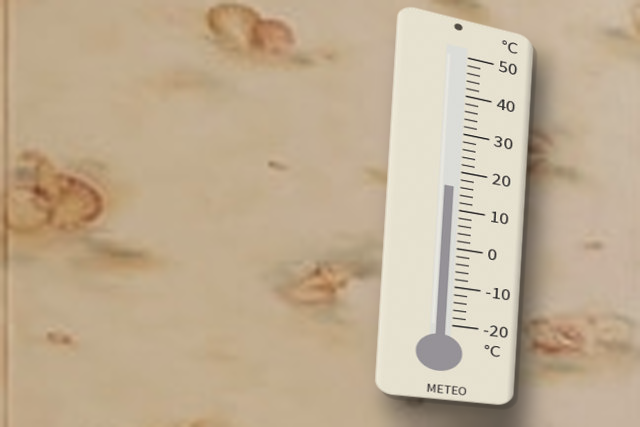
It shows 16; °C
